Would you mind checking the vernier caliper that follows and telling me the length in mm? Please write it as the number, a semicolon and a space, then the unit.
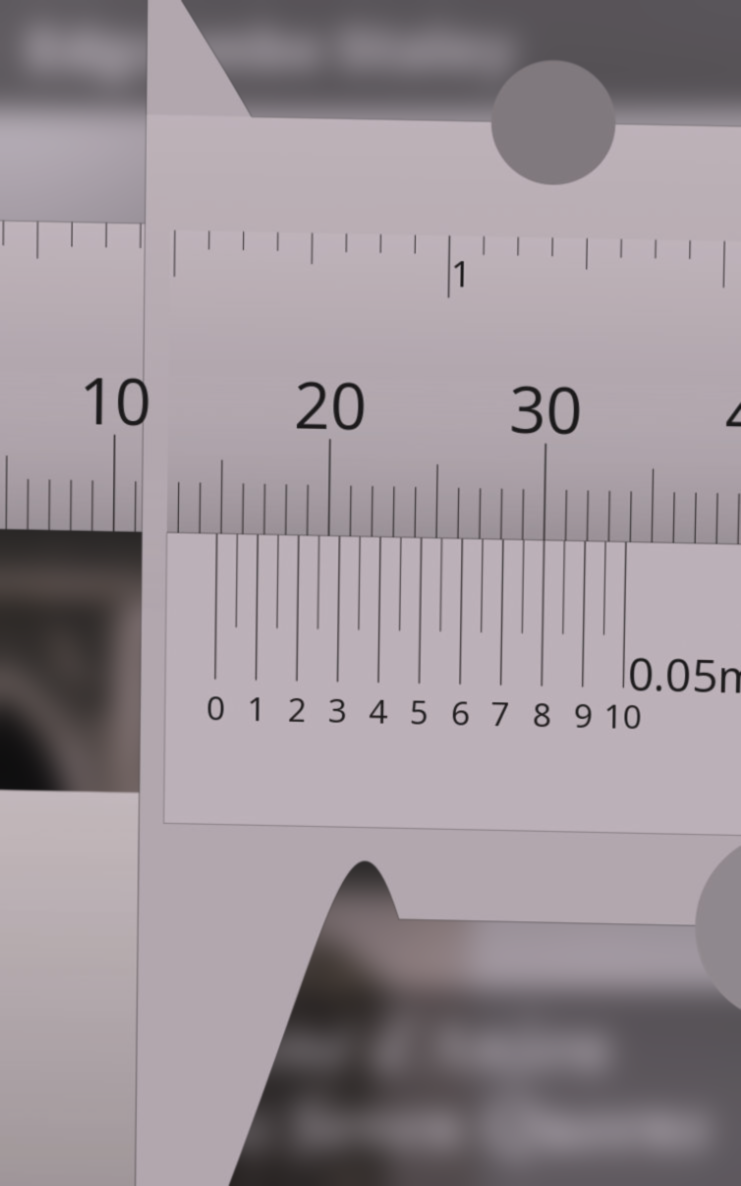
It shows 14.8; mm
